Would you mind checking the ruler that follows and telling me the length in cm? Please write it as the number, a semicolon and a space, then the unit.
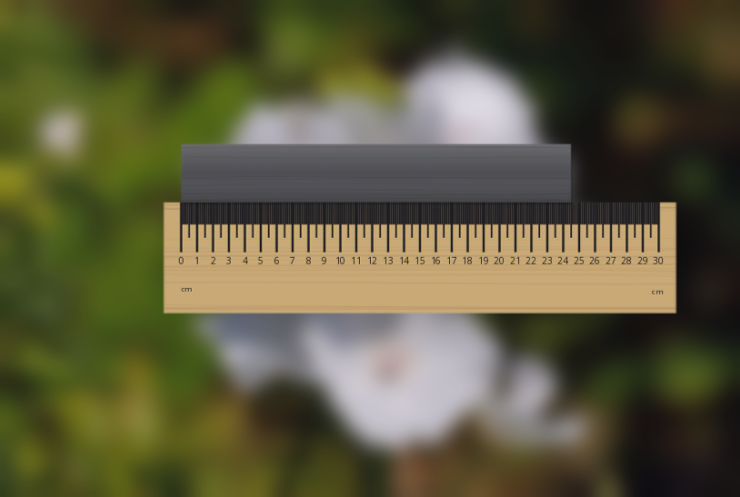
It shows 24.5; cm
